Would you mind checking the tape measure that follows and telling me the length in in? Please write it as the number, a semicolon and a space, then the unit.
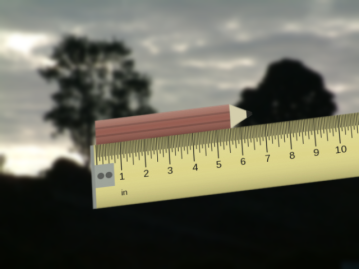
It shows 6.5; in
